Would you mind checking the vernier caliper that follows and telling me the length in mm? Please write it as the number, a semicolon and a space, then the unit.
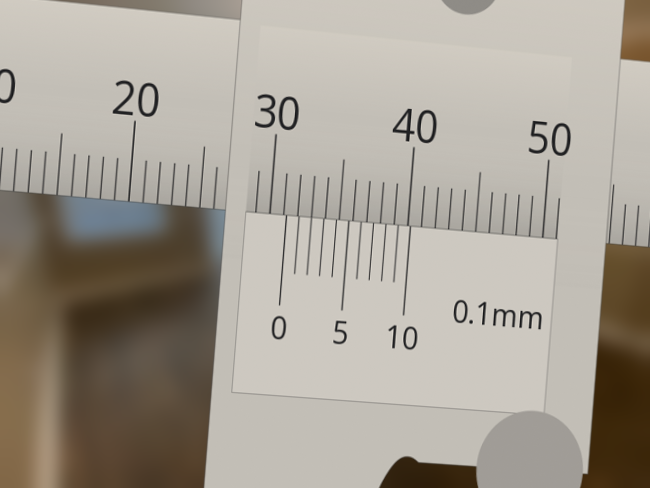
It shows 31.2; mm
